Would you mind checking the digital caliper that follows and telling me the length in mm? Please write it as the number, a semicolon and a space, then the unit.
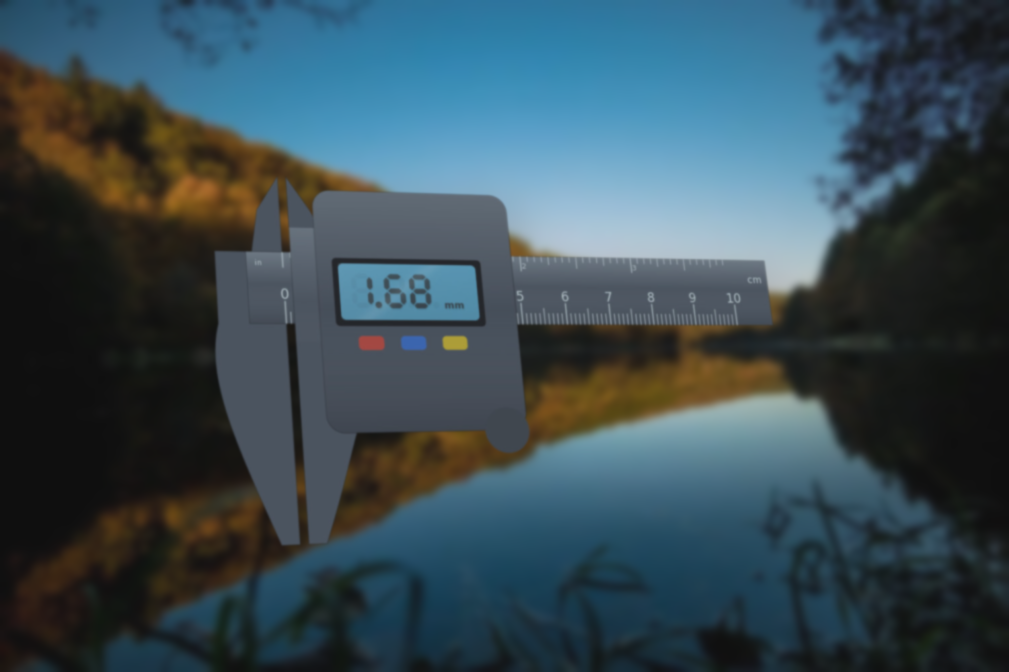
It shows 1.68; mm
